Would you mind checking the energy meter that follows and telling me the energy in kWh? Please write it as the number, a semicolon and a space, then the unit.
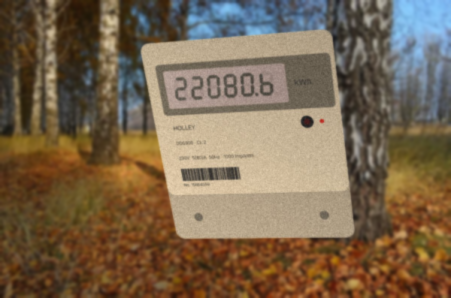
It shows 22080.6; kWh
